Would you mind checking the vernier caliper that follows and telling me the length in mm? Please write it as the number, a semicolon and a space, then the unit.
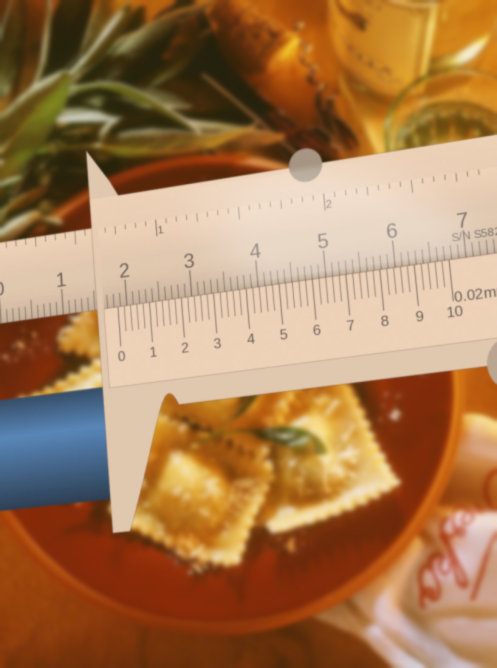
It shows 18.6; mm
